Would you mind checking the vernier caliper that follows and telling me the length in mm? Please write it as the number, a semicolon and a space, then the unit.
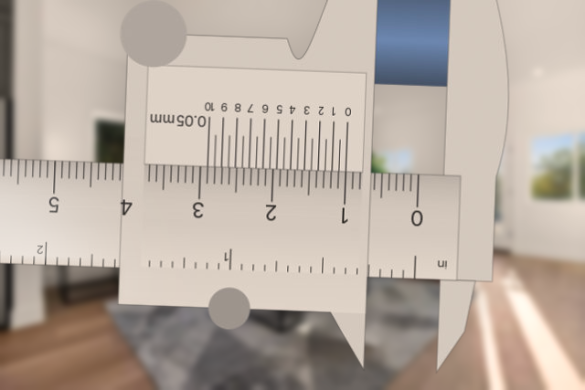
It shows 10.0; mm
